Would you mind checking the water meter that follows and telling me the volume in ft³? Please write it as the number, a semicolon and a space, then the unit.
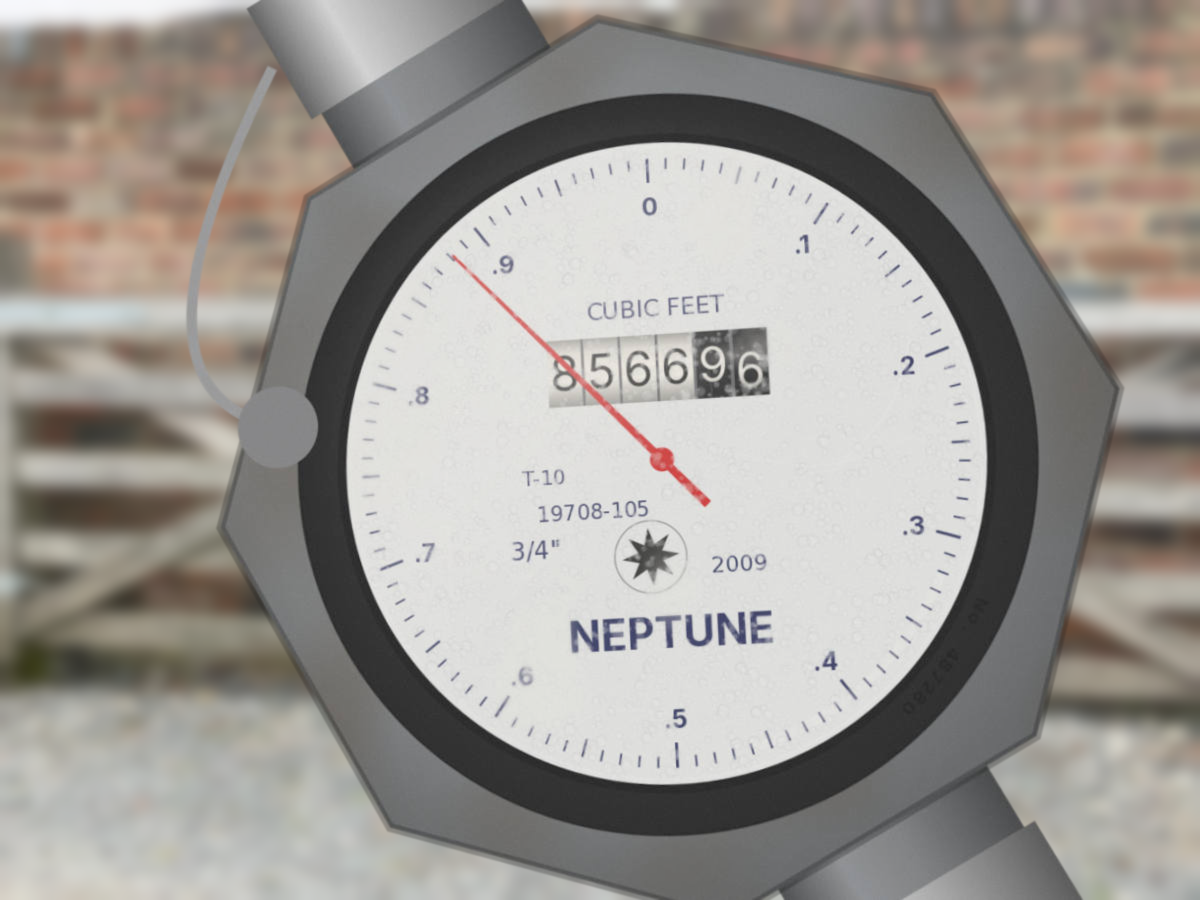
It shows 856695.88; ft³
